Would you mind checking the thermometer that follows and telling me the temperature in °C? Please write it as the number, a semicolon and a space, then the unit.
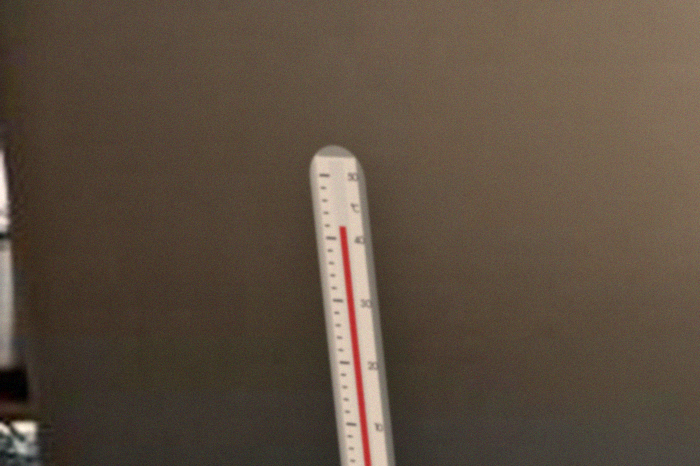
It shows 42; °C
